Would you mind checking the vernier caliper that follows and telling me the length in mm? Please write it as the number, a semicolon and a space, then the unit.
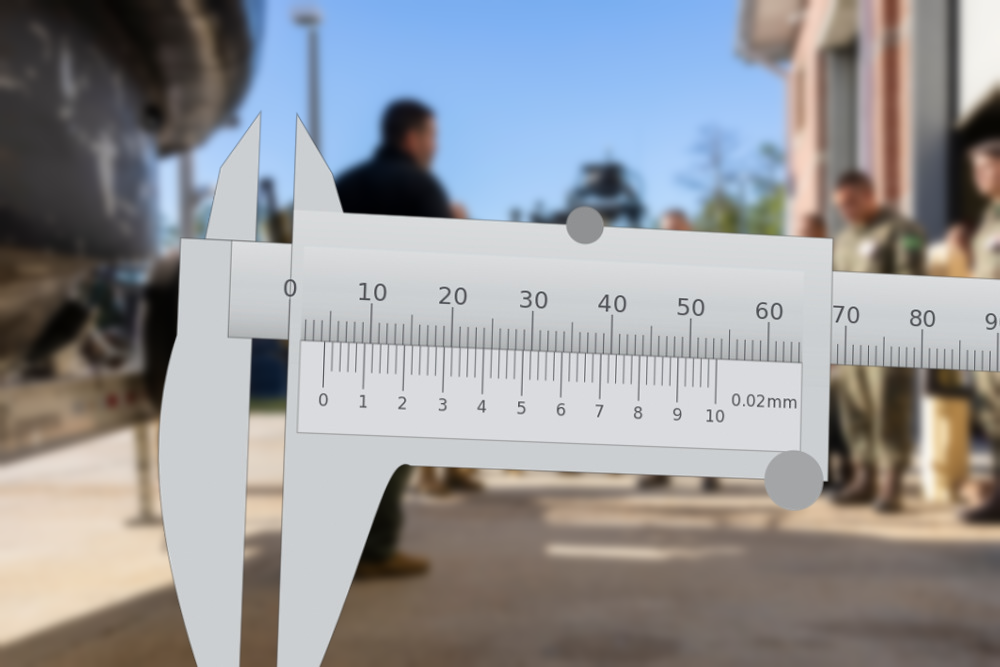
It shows 4.4; mm
